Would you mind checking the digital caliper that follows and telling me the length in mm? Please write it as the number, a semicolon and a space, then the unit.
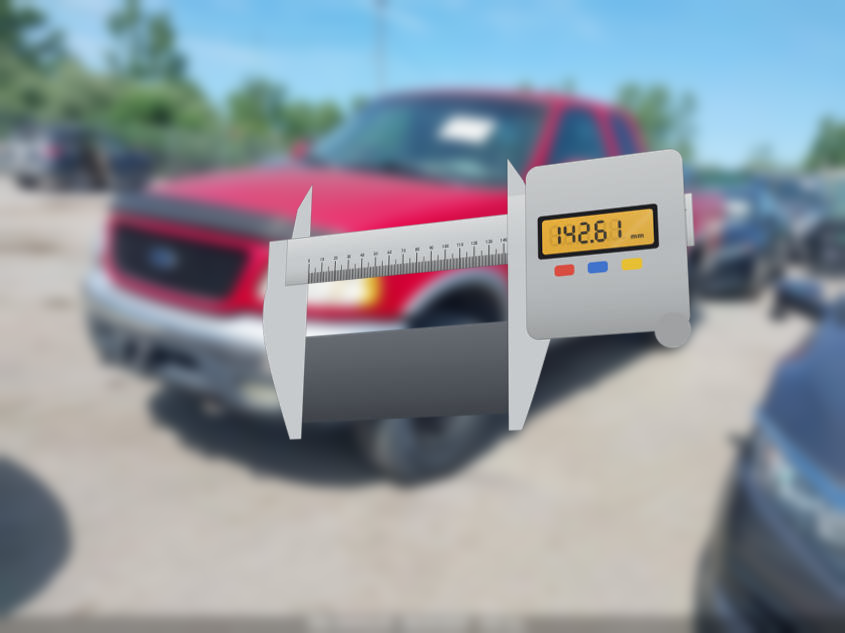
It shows 142.61; mm
